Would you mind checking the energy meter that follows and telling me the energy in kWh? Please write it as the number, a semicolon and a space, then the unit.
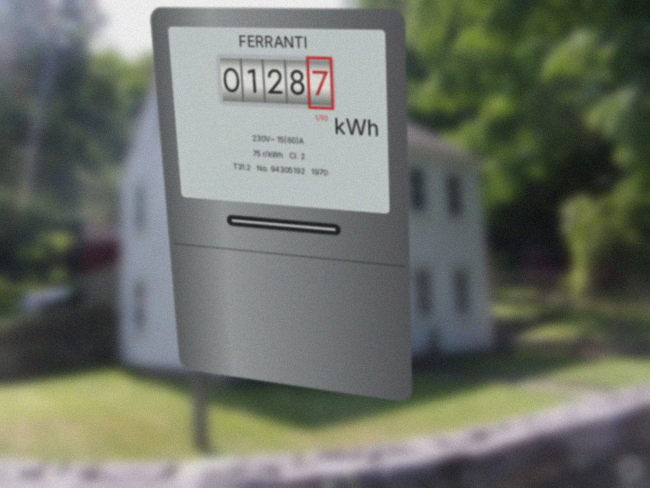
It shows 128.7; kWh
